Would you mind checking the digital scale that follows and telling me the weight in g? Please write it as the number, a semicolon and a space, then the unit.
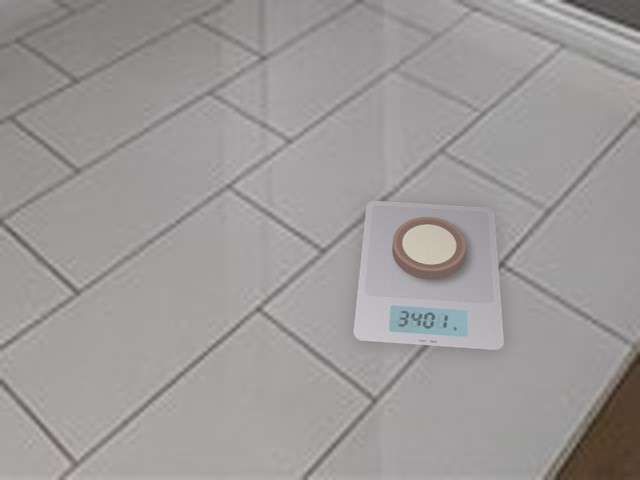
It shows 3401; g
